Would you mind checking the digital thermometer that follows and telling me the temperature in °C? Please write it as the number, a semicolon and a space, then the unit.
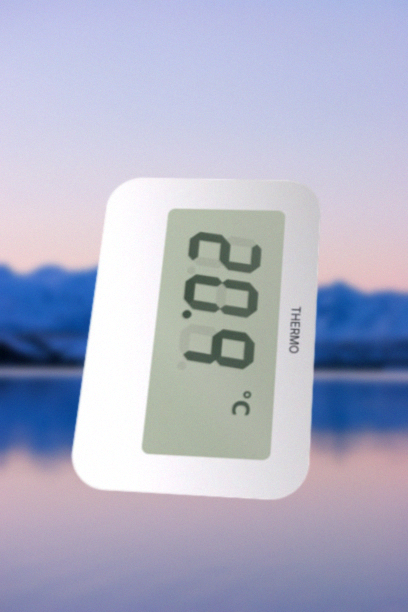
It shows 20.9; °C
